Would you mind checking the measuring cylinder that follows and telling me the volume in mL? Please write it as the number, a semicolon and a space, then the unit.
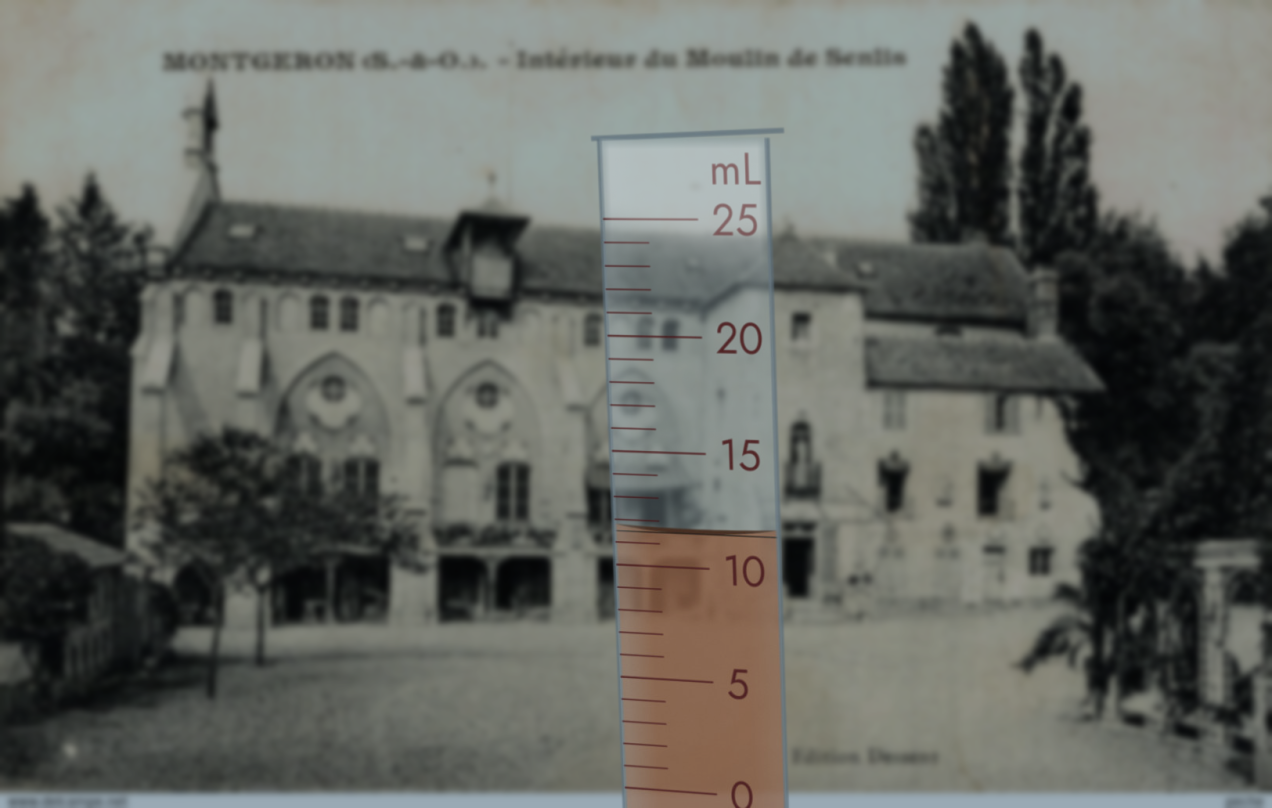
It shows 11.5; mL
